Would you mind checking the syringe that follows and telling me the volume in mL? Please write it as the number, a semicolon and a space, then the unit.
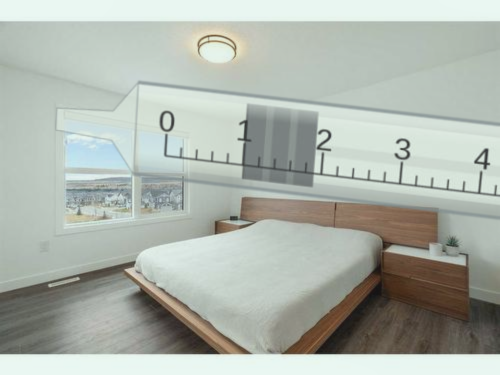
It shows 1; mL
